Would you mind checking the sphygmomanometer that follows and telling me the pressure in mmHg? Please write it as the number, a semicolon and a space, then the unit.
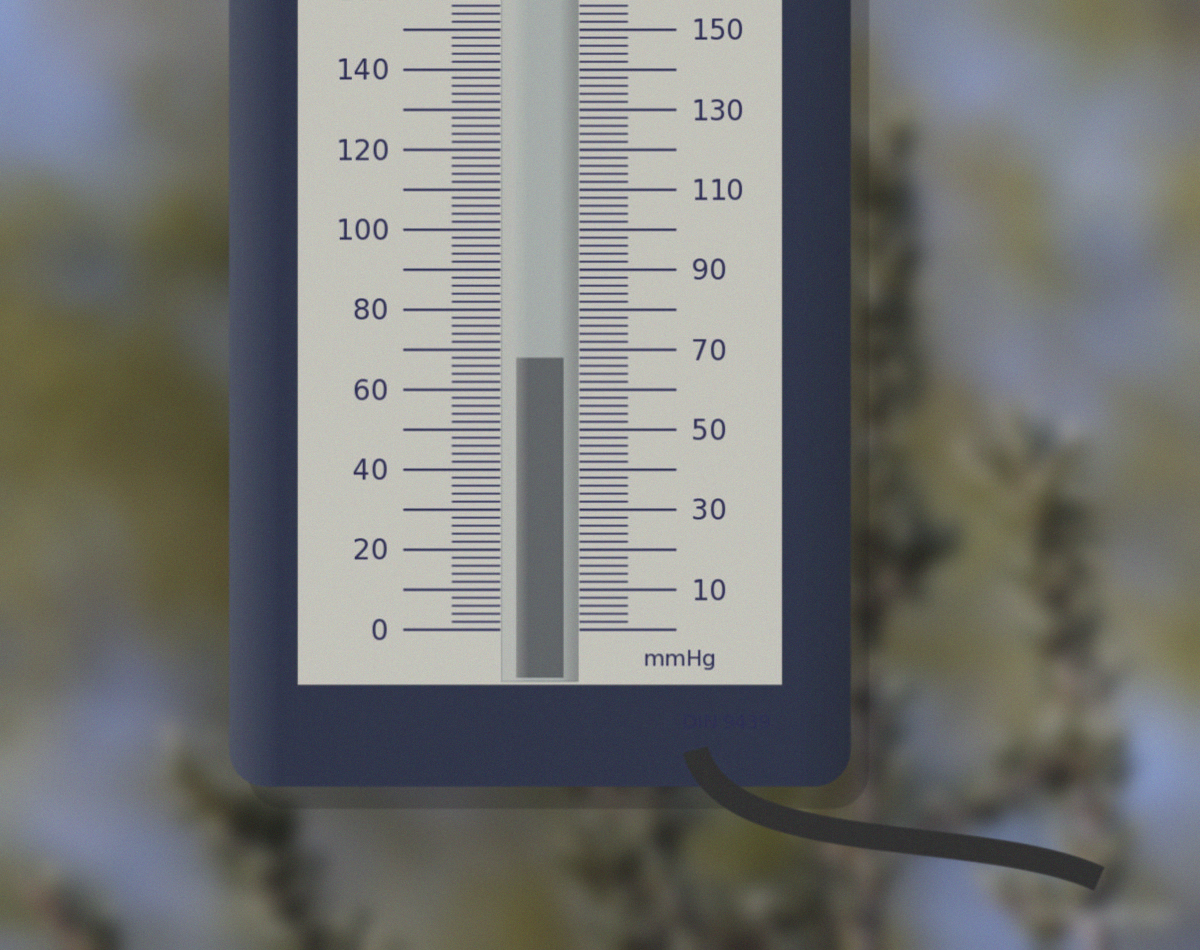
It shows 68; mmHg
